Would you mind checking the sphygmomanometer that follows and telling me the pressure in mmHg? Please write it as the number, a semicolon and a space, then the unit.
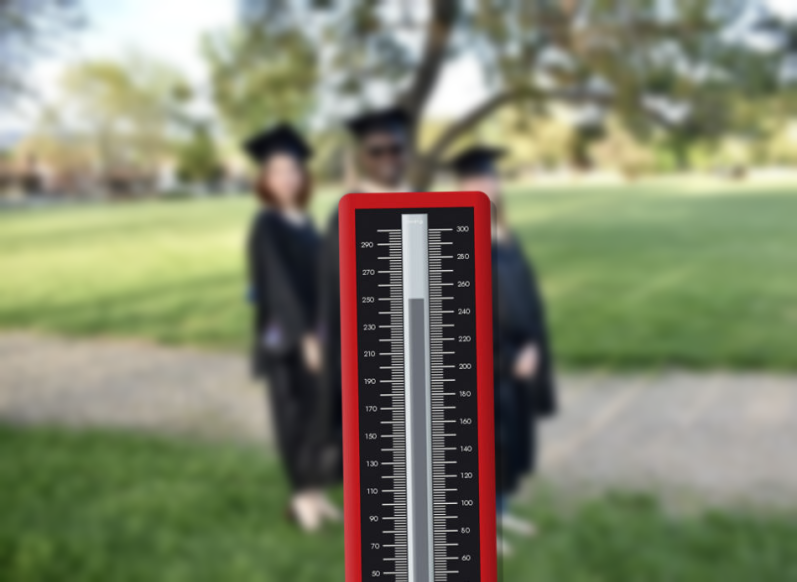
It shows 250; mmHg
